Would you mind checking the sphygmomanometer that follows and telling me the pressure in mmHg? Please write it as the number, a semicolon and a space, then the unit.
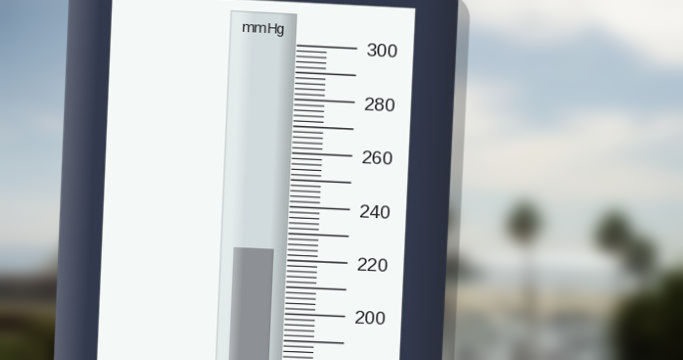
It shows 224; mmHg
